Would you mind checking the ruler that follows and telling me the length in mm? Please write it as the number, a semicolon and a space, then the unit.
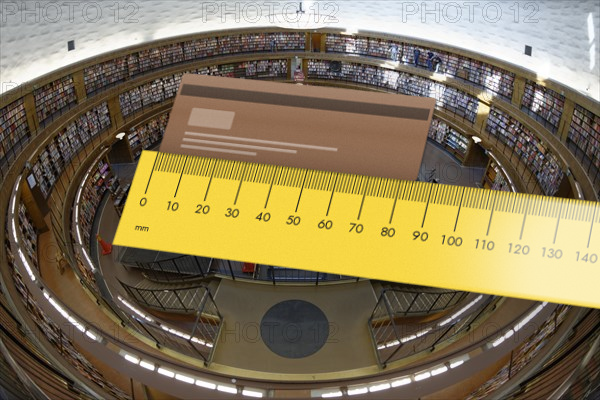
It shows 85; mm
